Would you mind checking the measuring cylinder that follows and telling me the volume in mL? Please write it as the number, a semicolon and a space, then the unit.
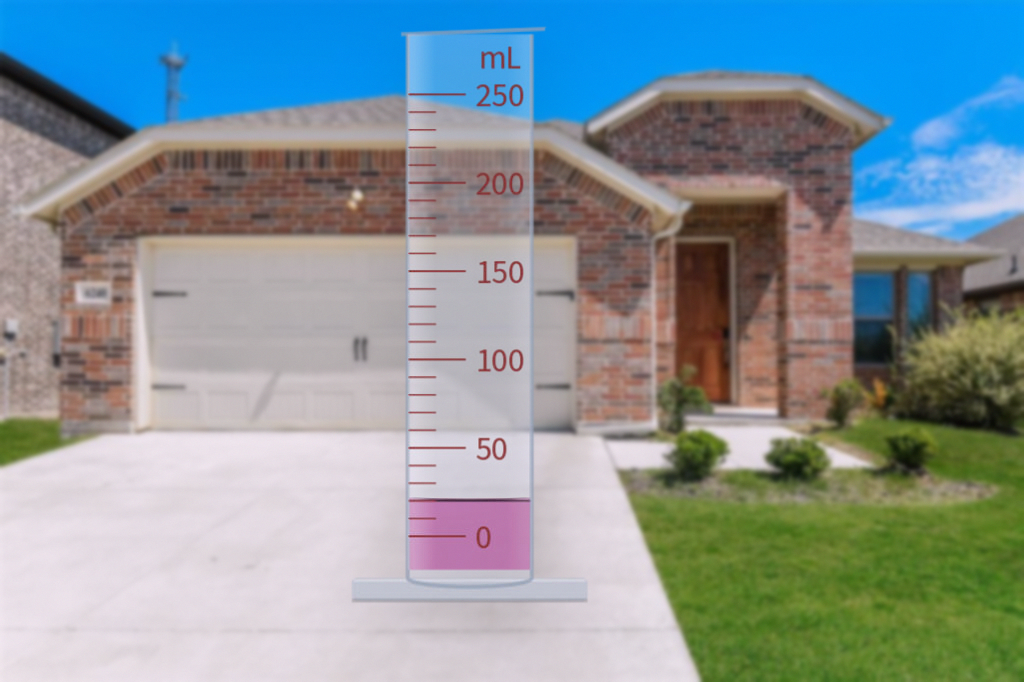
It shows 20; mL
